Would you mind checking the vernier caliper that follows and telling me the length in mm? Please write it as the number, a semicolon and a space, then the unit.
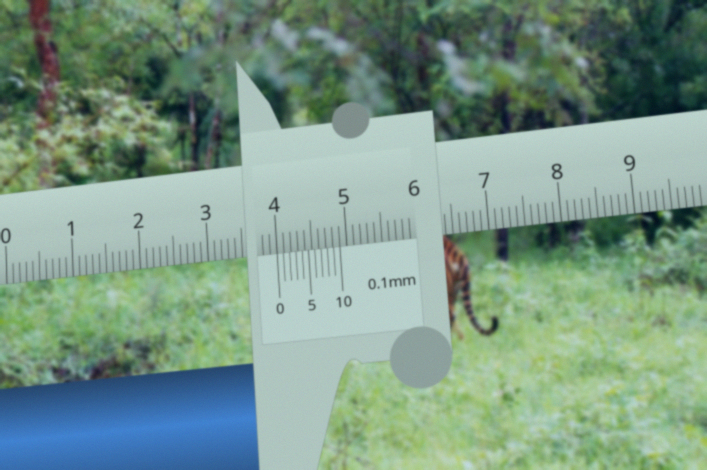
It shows 40.0; mm
